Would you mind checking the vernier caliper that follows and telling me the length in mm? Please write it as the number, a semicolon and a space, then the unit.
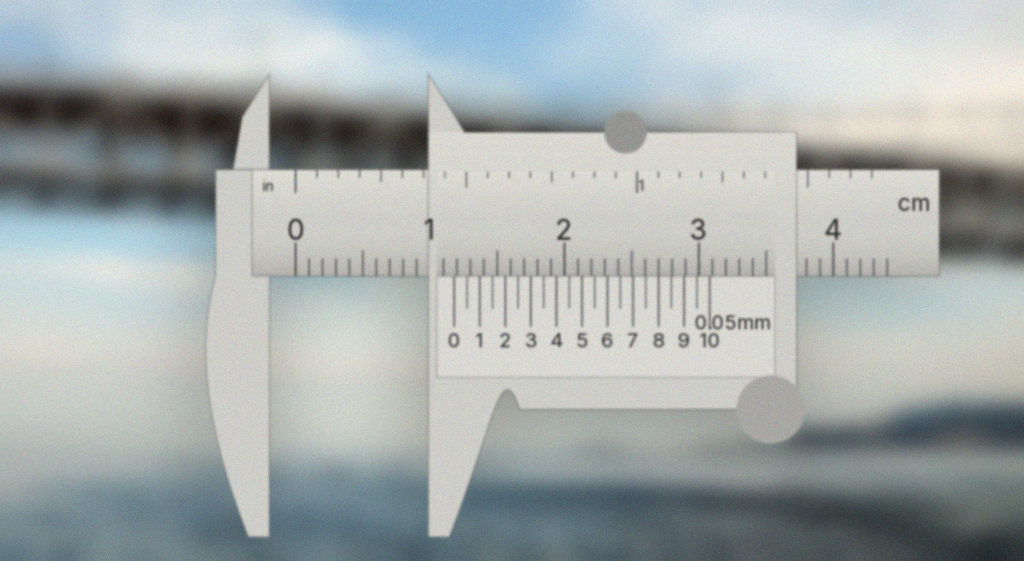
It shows 11.8; mm
